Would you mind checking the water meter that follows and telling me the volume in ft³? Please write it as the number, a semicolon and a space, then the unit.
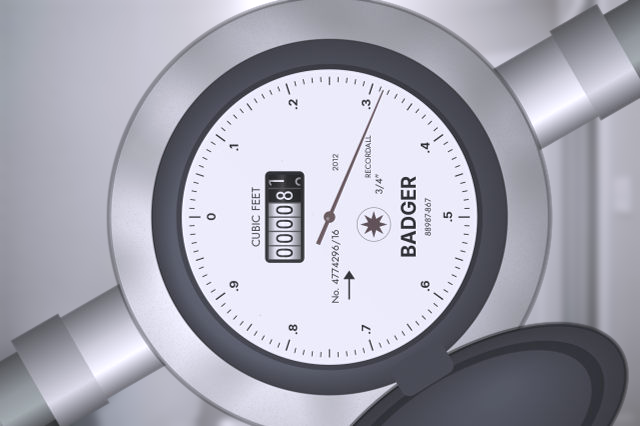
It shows 81.31; ft³
